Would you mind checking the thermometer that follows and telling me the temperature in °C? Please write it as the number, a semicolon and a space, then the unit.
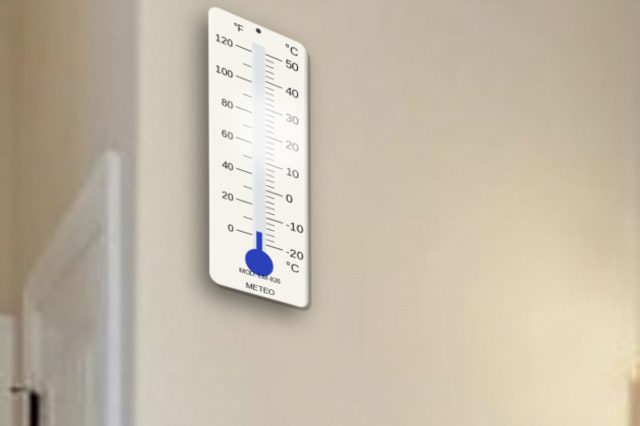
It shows -16; °C
